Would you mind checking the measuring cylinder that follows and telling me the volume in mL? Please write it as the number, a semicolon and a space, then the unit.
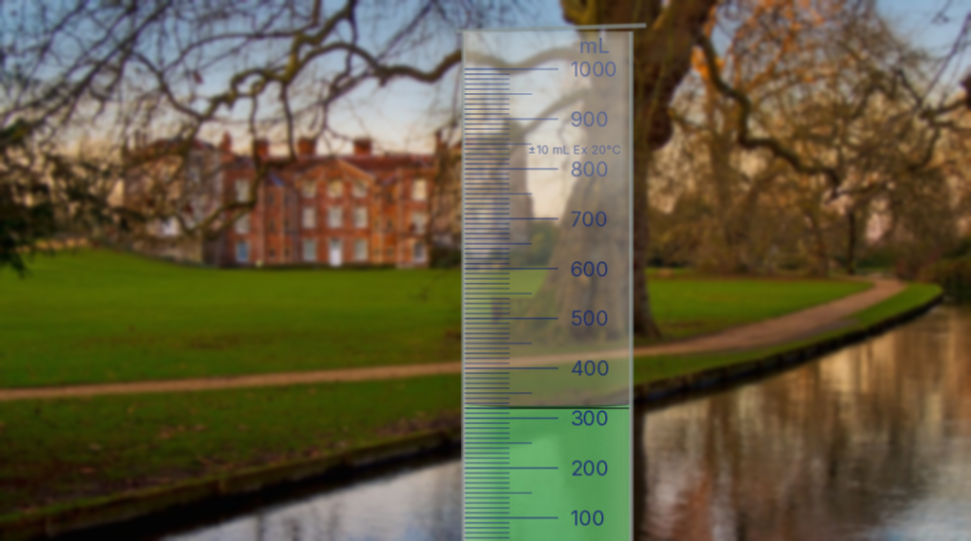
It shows 320; mL
